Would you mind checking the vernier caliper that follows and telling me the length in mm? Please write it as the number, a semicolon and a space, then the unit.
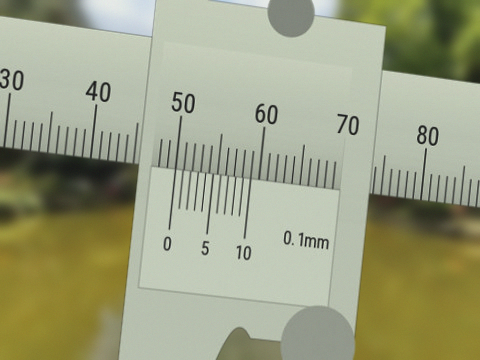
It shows 50.0; mm
